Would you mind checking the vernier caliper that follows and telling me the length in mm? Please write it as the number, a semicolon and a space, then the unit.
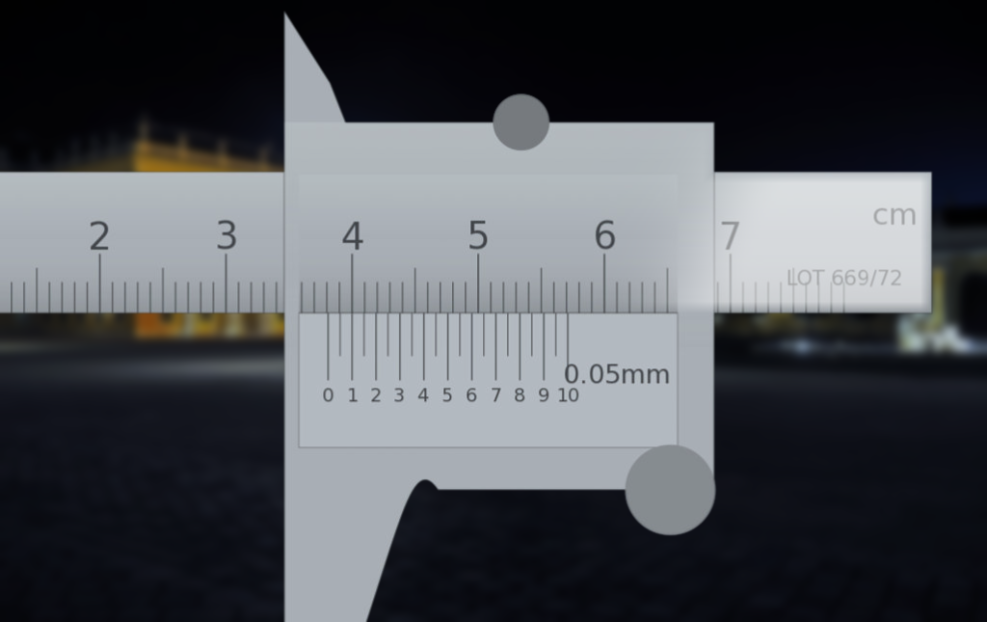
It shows 38.1; mm
